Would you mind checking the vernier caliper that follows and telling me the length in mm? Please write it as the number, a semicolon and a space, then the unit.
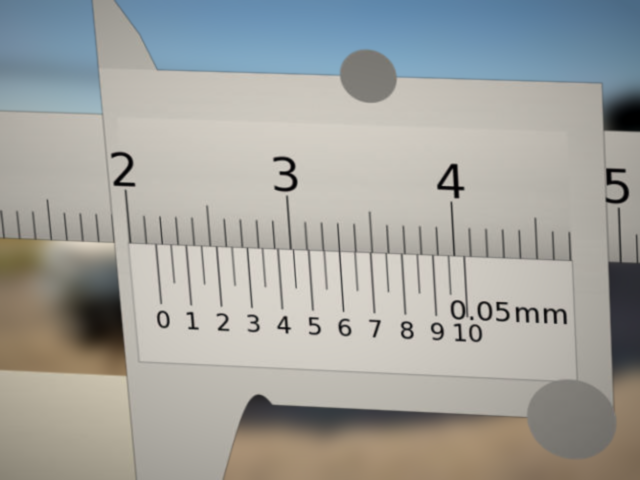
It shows 21.6; mm
